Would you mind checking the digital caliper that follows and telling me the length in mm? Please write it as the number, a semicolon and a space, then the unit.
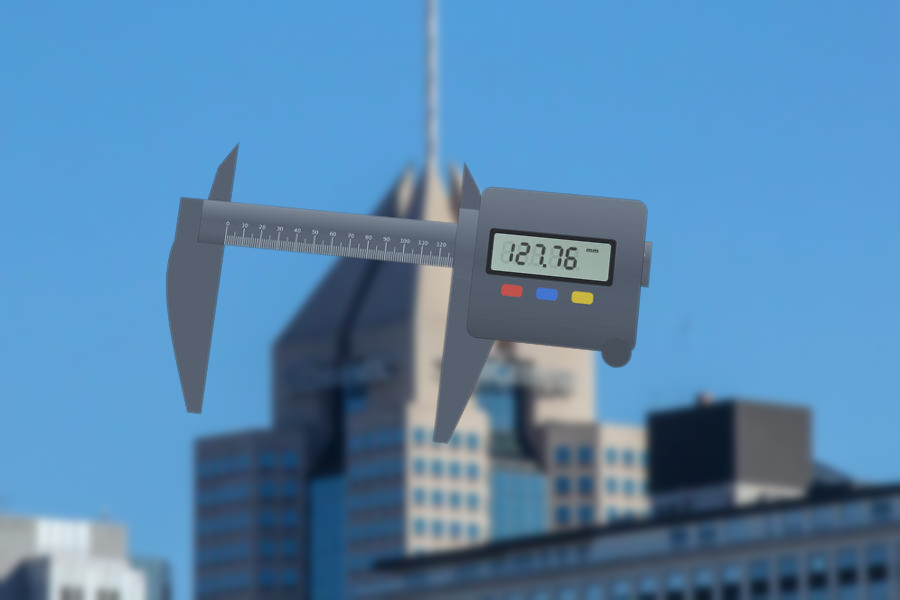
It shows 127.76; mm
